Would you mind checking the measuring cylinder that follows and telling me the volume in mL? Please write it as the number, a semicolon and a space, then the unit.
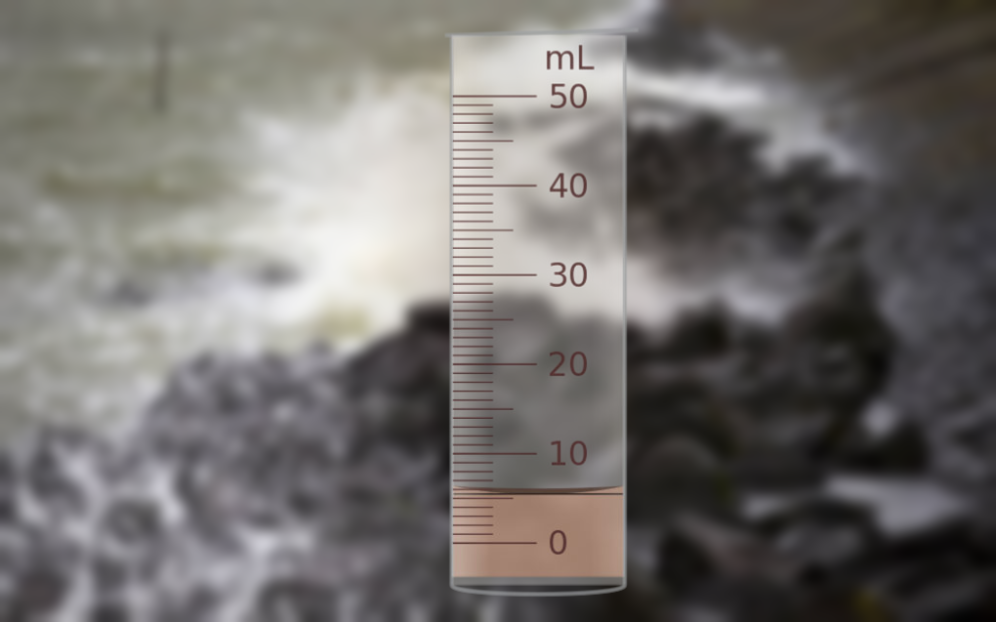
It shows 5.5; mL
